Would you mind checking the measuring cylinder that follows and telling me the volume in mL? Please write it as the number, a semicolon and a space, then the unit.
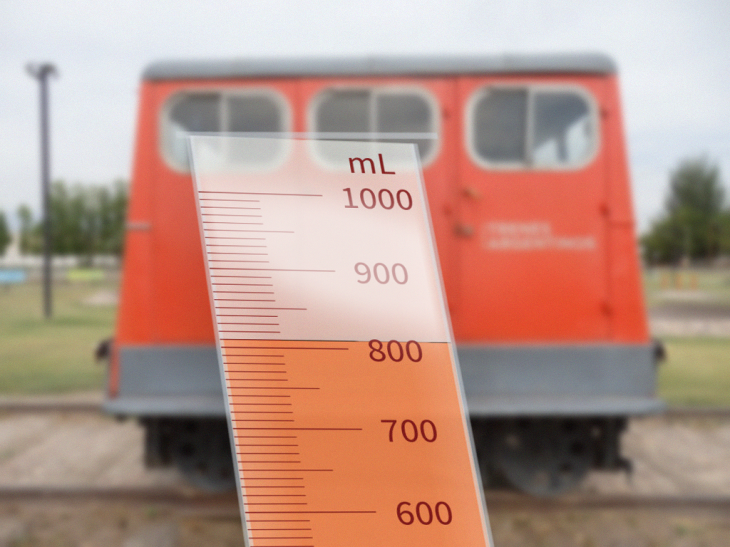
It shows 810; mL
